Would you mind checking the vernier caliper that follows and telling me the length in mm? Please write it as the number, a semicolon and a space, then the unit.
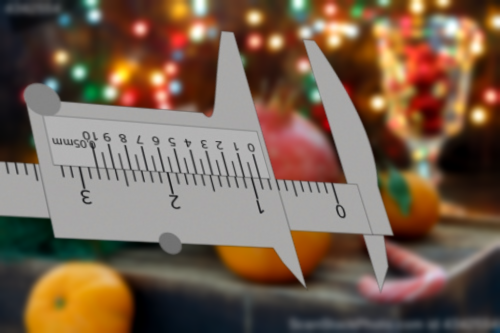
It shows 9.0; mm
